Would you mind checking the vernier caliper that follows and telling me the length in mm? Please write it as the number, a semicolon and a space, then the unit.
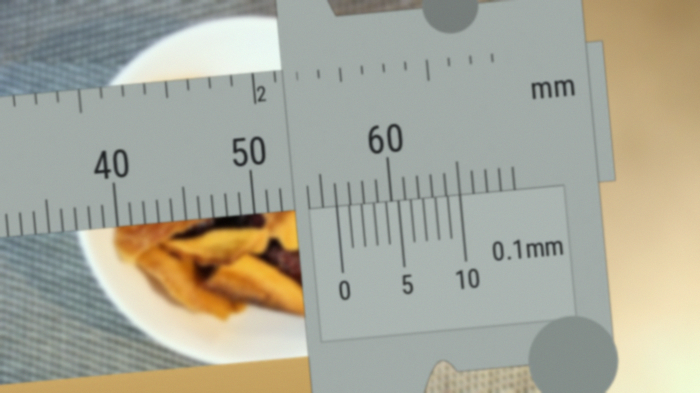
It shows 56.0; mm
